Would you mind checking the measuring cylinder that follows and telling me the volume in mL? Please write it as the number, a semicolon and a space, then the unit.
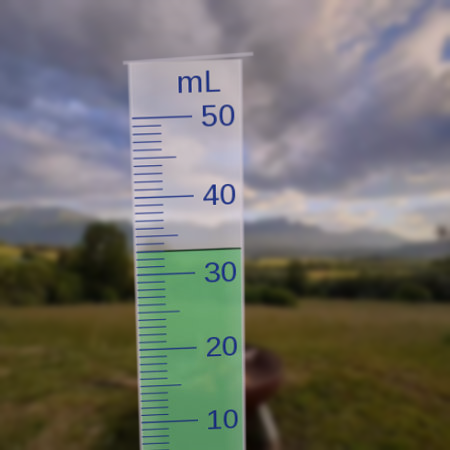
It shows 33; mL
